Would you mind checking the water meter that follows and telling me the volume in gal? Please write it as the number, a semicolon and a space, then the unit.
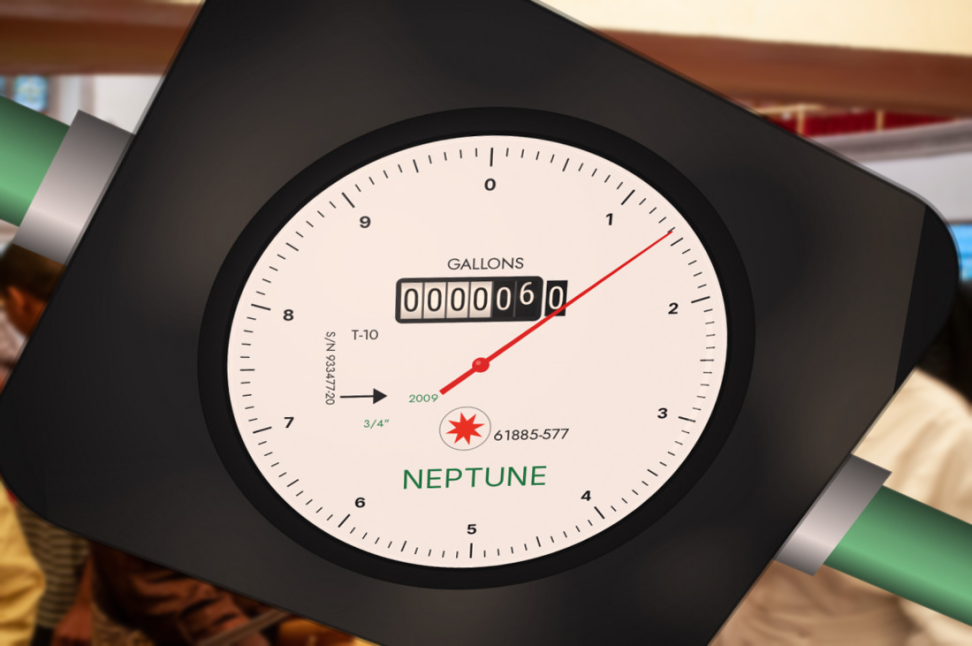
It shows 61.4; gal
